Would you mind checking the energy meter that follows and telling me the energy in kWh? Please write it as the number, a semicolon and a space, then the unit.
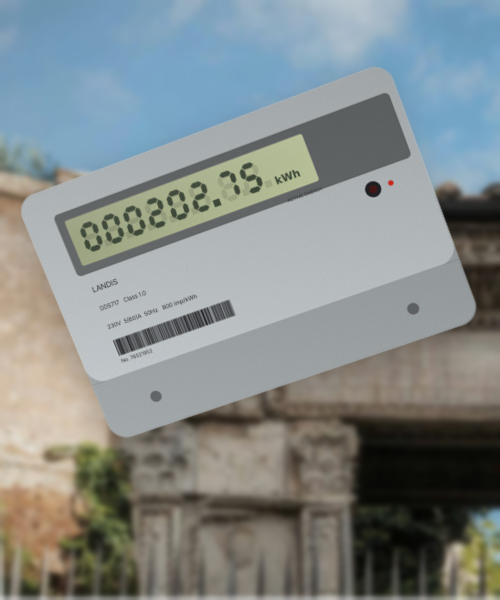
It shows 202.75; kWh
